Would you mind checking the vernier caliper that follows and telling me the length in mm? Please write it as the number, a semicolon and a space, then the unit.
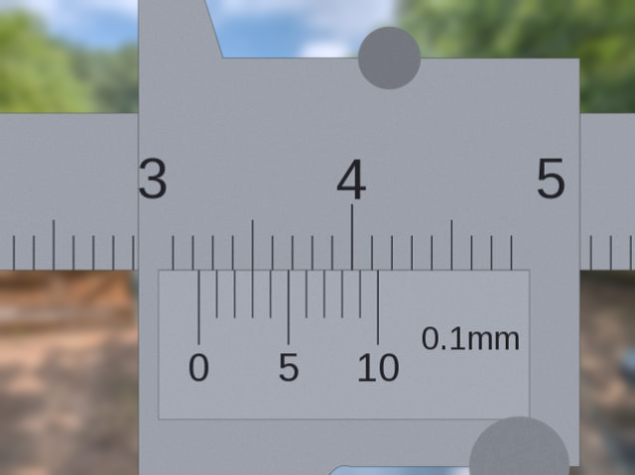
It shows 32.3; mm
